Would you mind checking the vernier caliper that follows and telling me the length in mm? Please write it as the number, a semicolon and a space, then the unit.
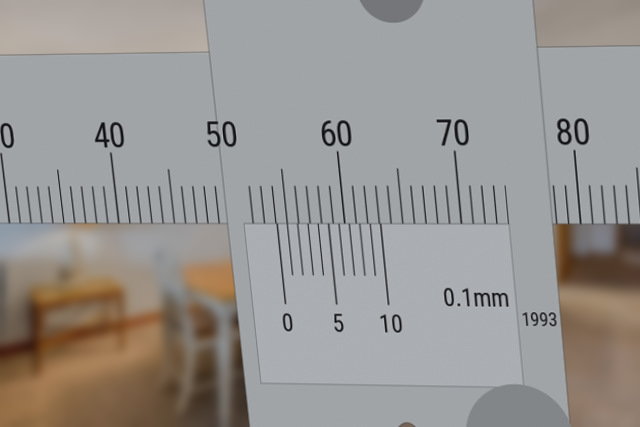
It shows 54.1; mm
